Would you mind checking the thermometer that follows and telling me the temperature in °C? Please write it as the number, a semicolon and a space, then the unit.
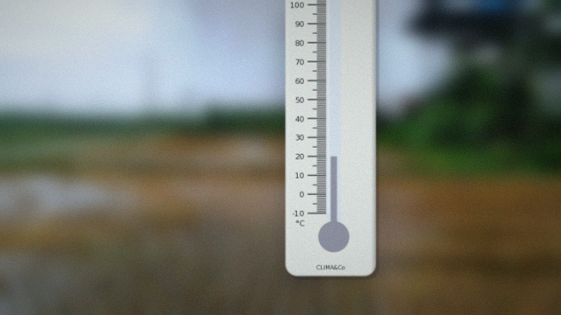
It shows 20; °C
